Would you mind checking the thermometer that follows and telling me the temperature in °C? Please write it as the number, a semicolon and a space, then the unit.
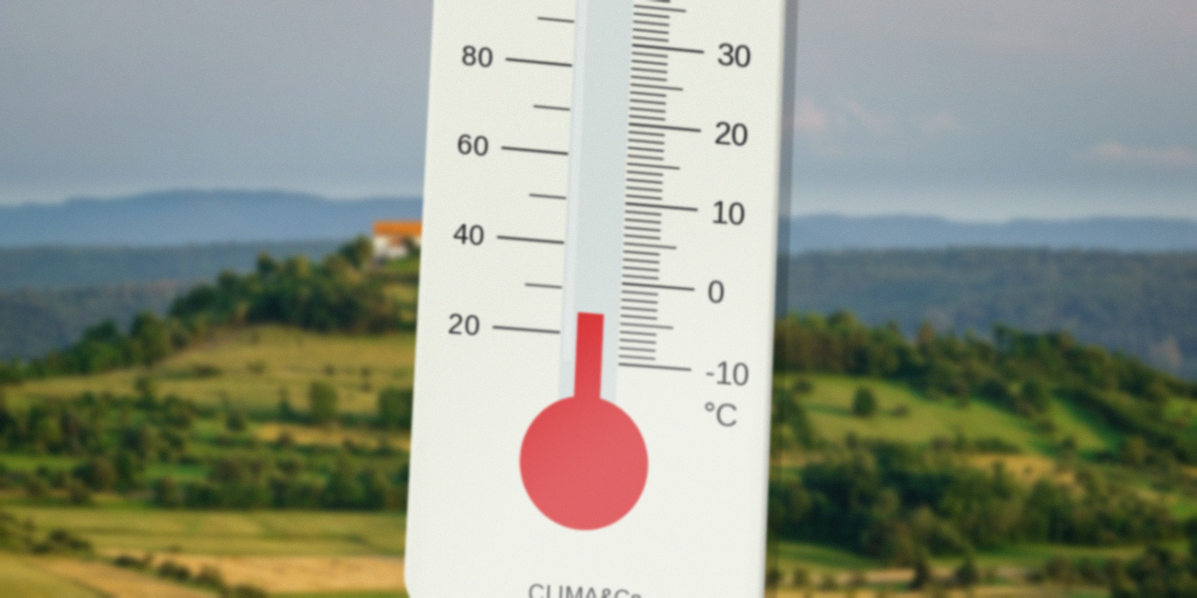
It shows -4; °C
